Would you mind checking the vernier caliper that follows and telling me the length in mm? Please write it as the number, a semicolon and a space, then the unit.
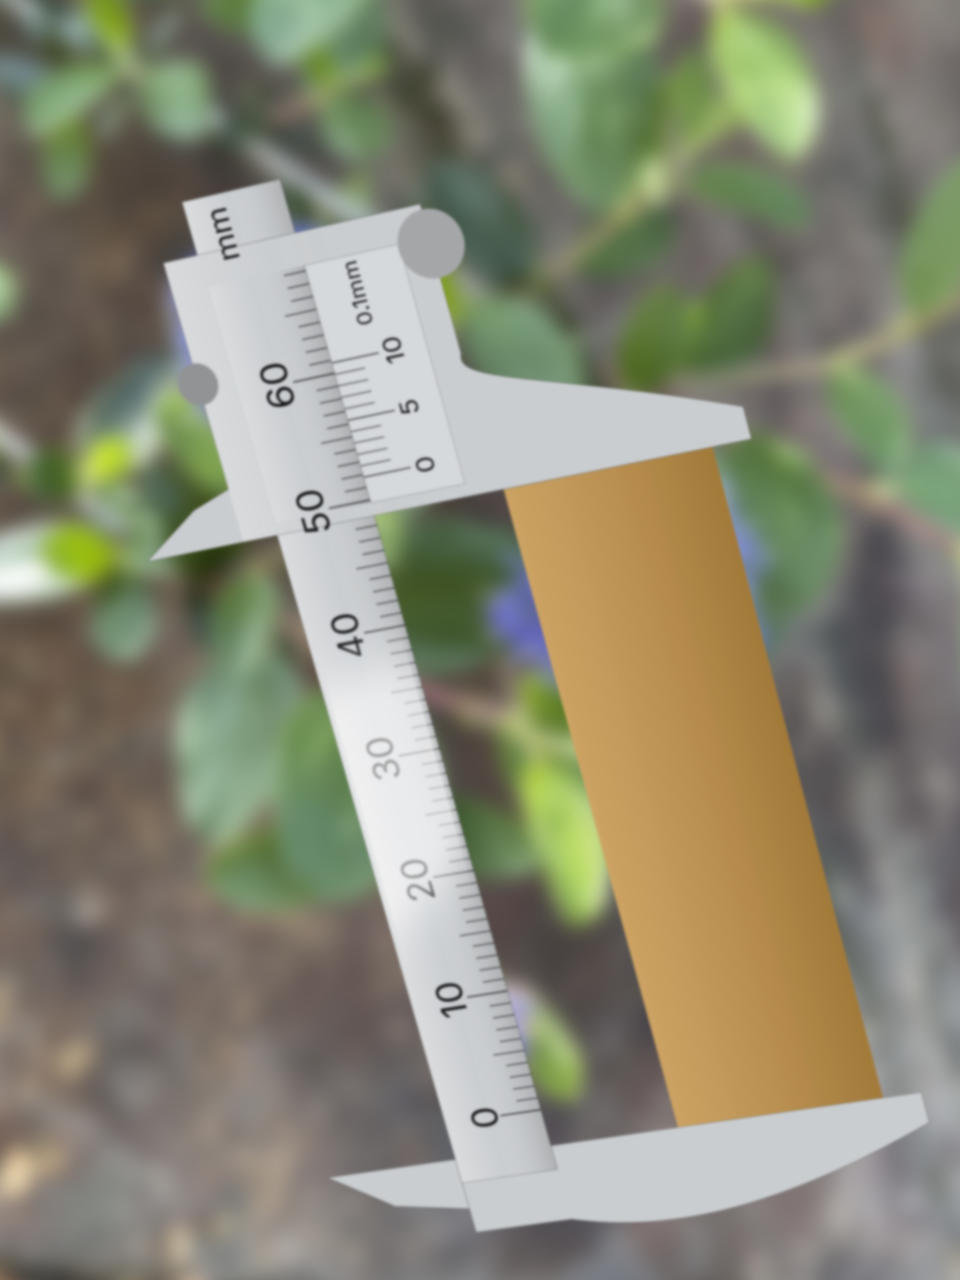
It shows 51.8; mm
